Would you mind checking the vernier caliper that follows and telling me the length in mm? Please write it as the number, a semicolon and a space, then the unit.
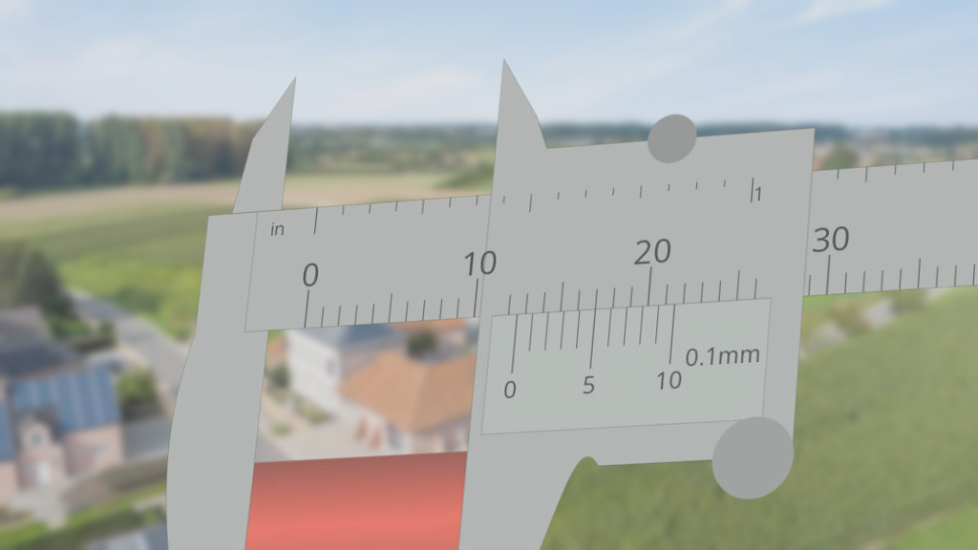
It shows 12.5; mm
